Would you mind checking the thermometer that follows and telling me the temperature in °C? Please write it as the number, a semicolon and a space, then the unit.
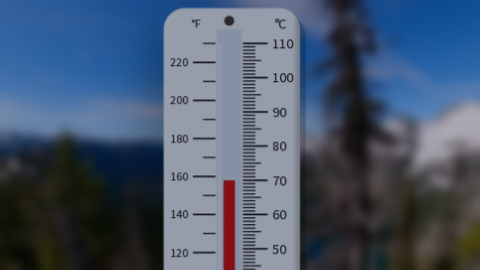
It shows 70; °C
